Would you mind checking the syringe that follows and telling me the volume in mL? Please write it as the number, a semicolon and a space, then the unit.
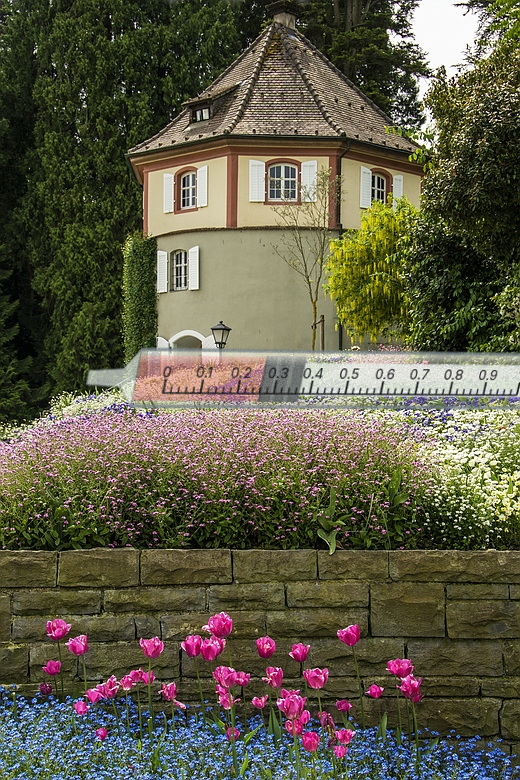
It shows 0.26; mL
